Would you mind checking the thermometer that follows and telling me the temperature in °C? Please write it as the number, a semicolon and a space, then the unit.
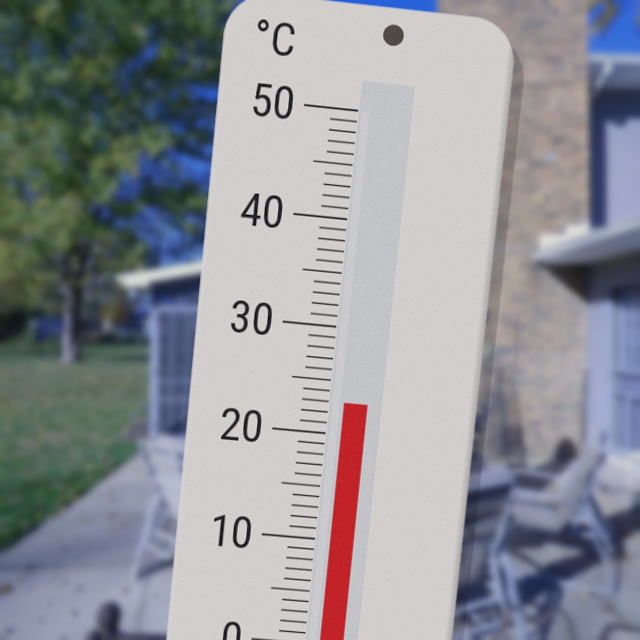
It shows 23; °C
